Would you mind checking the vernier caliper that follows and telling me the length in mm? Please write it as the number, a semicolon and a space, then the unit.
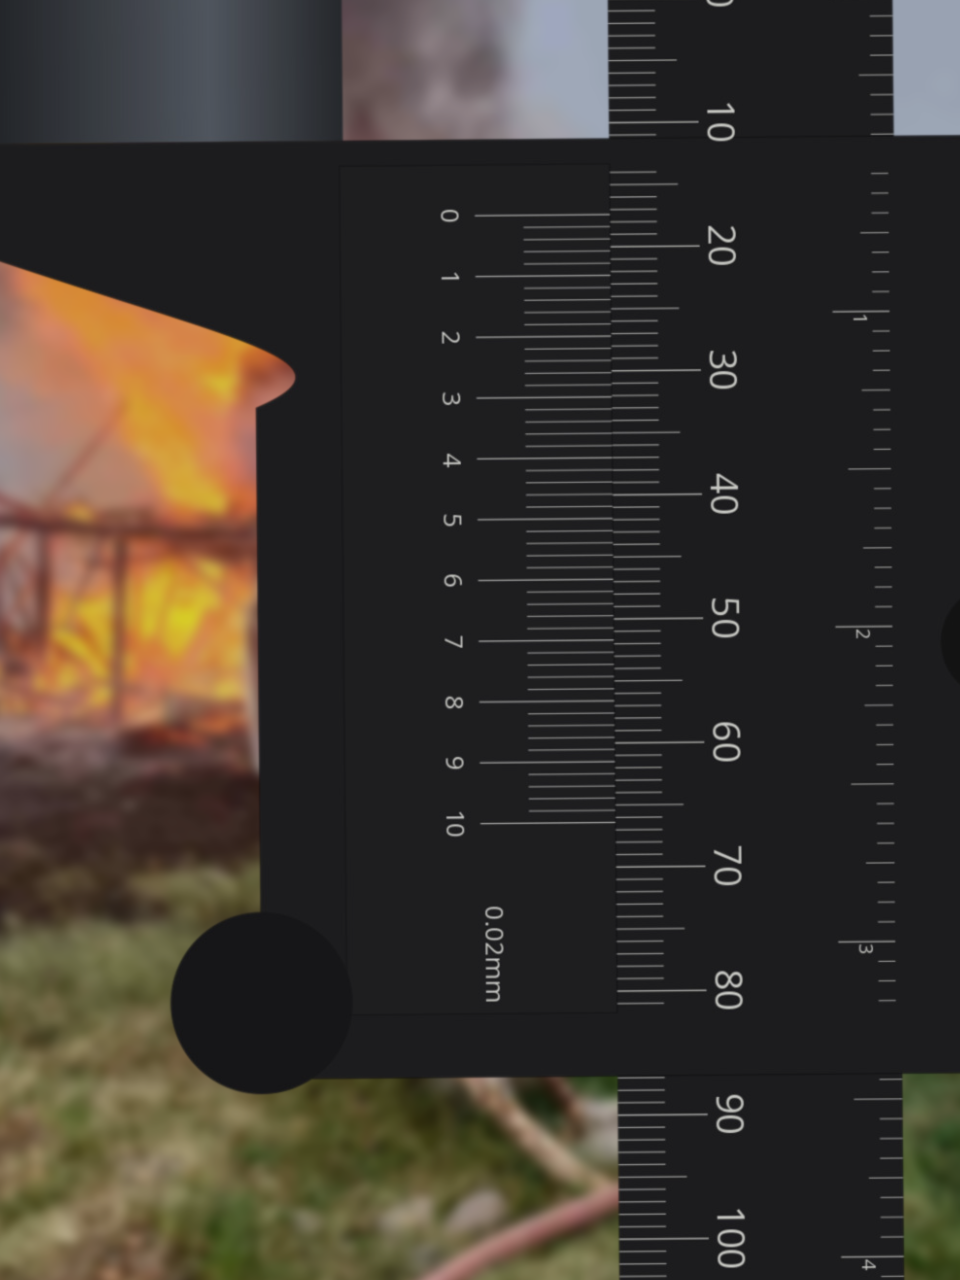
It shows 17.4; mm
